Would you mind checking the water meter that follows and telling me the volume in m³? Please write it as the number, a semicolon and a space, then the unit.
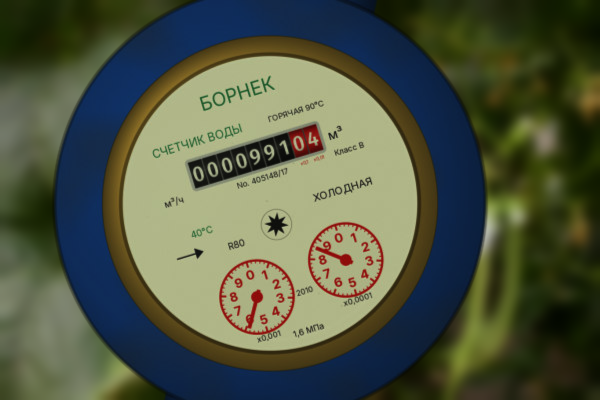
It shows 991.0458; m³
